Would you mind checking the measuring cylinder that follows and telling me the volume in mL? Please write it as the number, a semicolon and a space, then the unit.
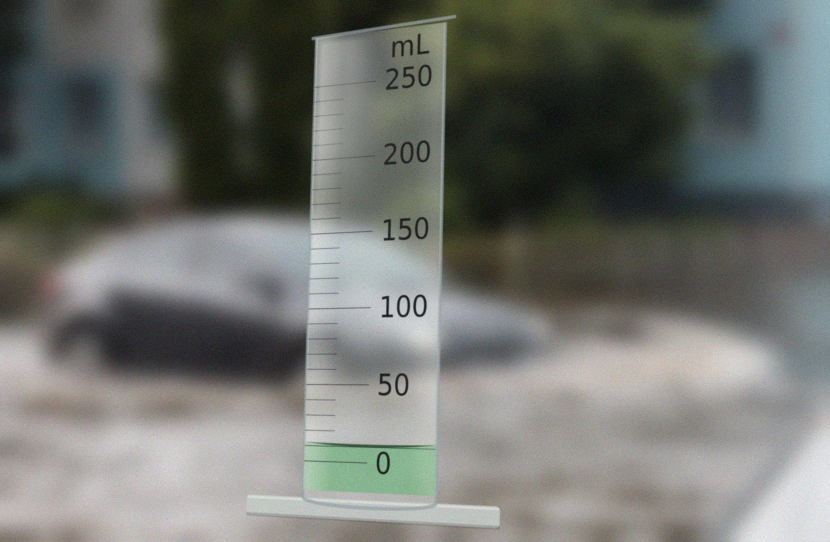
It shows 10; mL
